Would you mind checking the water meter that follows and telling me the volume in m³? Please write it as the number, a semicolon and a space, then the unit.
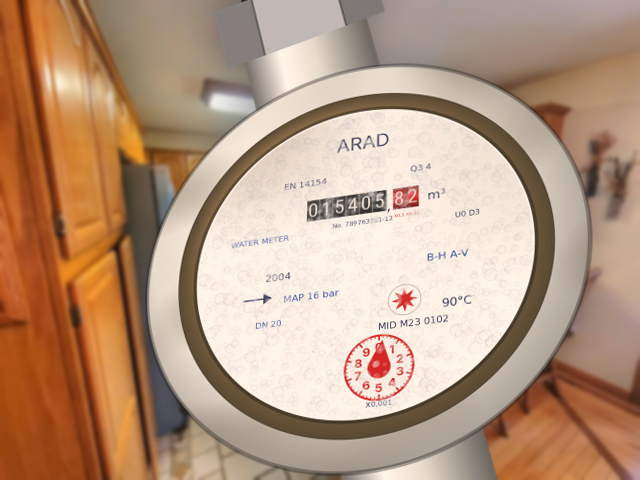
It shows 15405.820; m³
